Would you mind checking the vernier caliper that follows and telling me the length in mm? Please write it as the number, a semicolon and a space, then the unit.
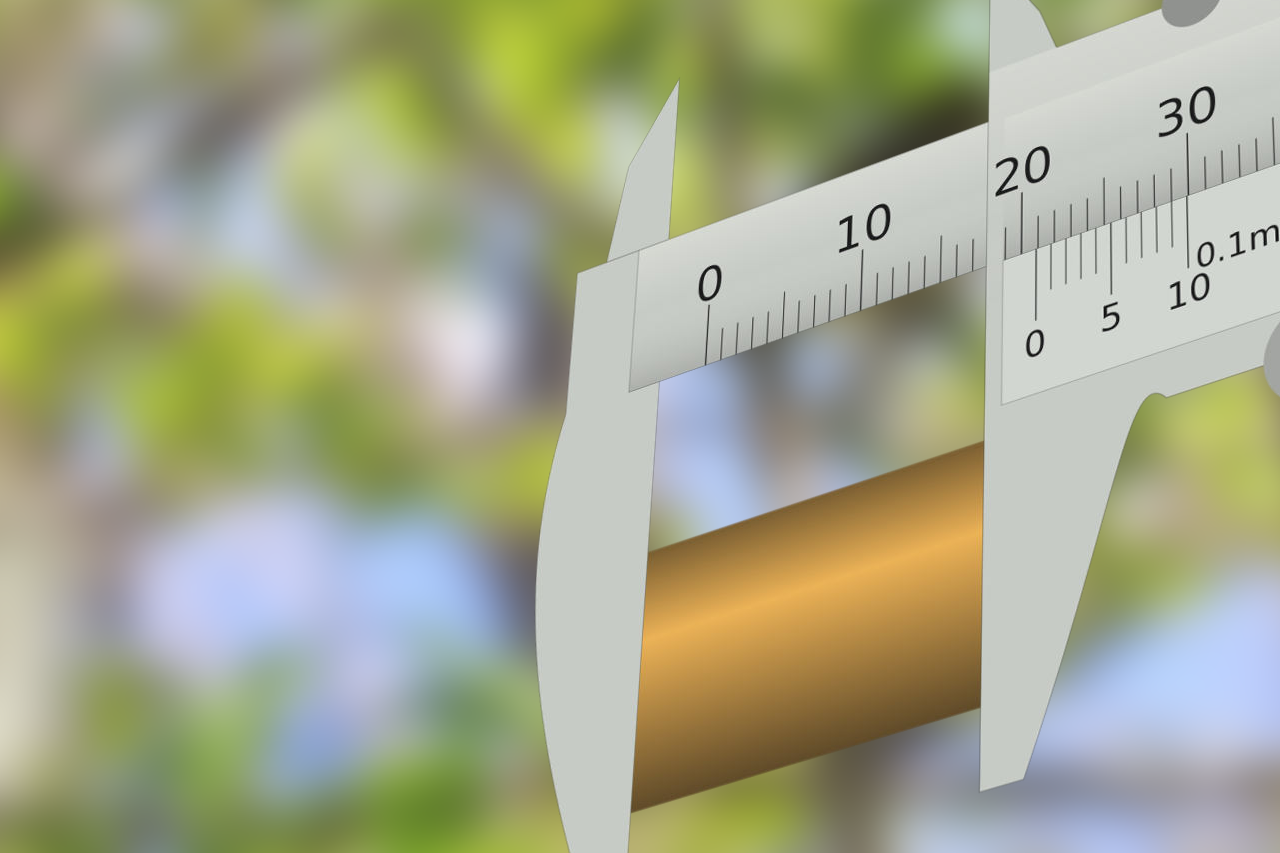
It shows 20.9; mm
